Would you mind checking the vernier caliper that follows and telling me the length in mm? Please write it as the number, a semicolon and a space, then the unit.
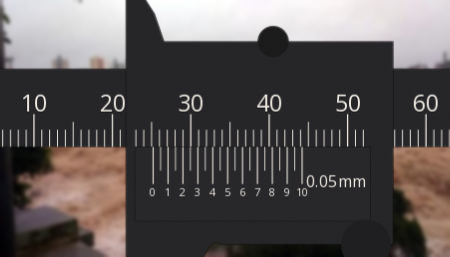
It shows 25.2; mm
